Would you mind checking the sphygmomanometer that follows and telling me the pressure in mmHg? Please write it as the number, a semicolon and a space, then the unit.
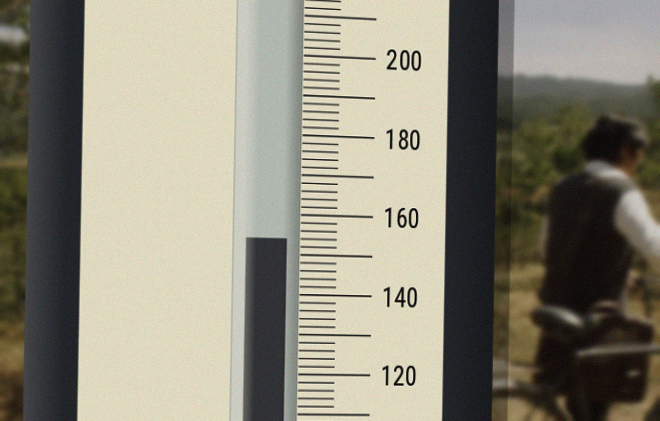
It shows 154; mmHg
